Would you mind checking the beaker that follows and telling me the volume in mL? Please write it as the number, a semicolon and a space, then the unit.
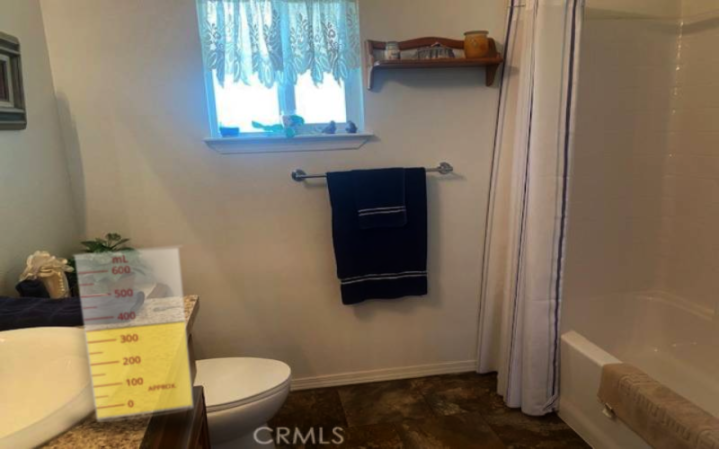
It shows 350; mL
